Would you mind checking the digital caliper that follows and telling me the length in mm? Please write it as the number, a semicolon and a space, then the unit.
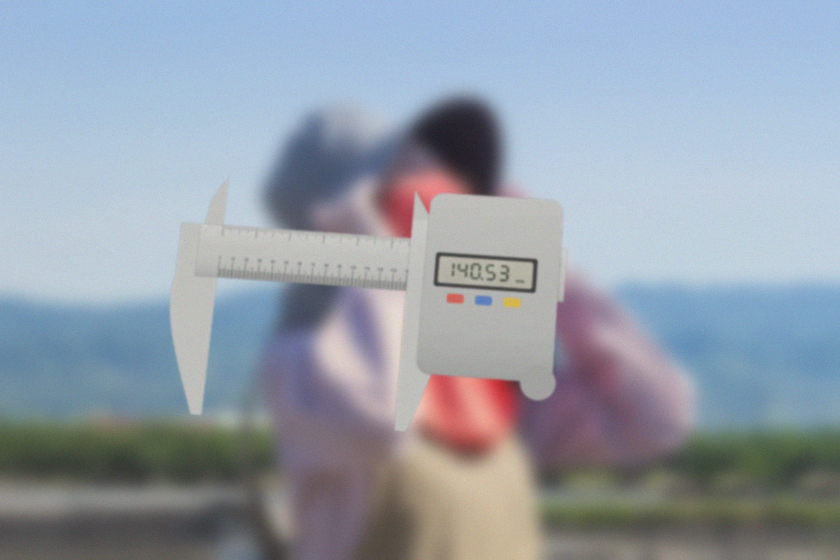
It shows 140.53; mm
